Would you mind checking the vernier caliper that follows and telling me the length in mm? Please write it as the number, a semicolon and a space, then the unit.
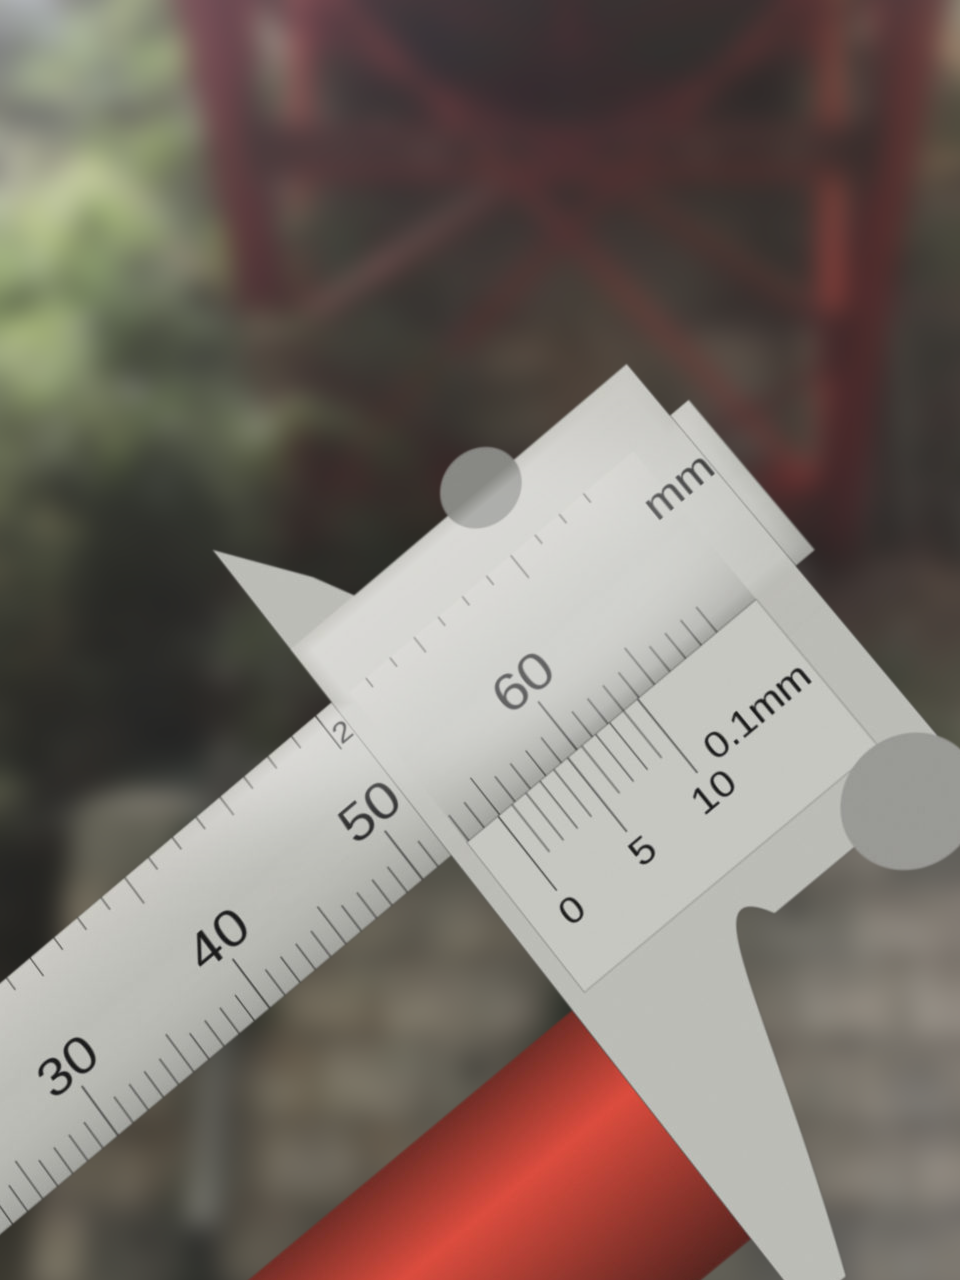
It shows 54.9; mm
